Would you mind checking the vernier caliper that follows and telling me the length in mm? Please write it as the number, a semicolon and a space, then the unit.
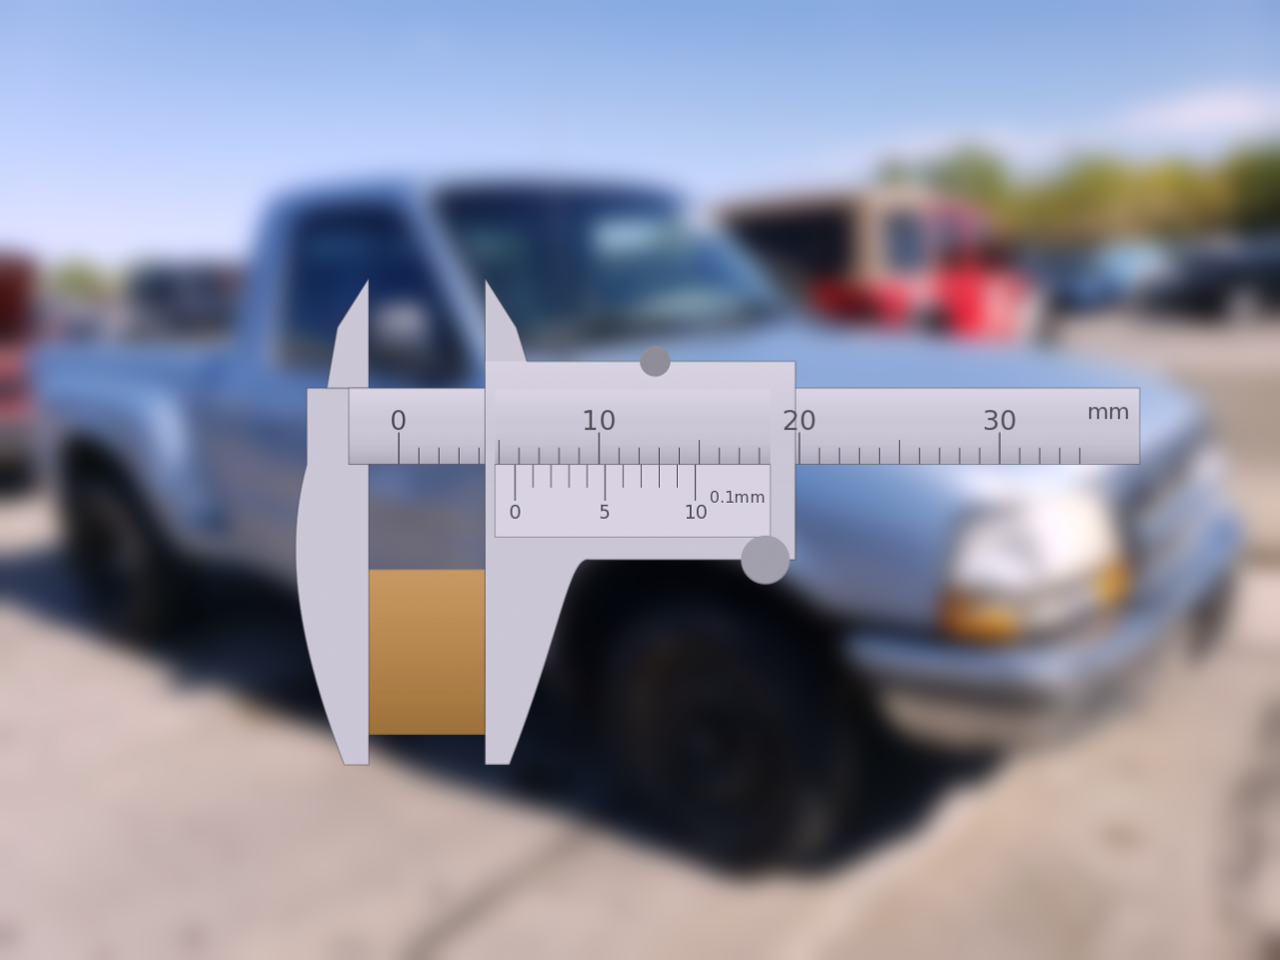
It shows 5.8; mm
